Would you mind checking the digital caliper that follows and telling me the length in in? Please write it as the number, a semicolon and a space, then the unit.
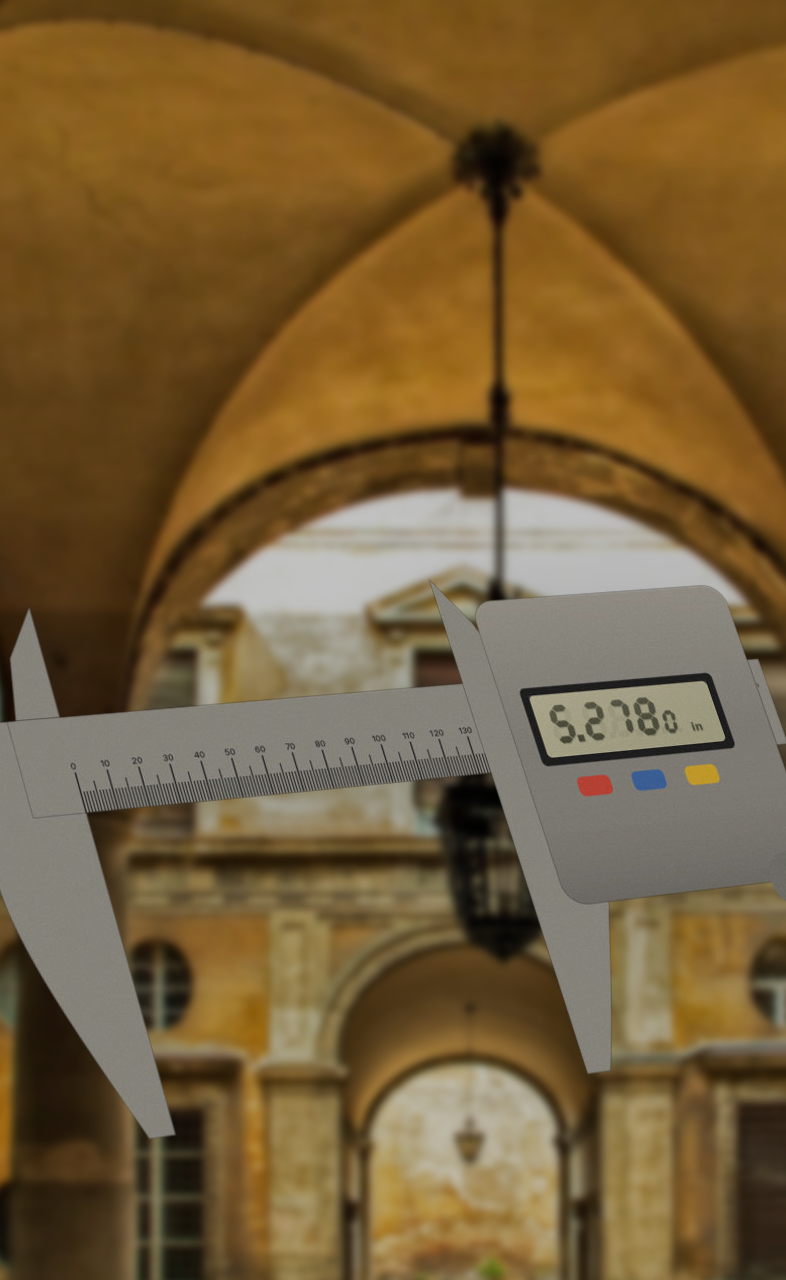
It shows 5.2780; in
